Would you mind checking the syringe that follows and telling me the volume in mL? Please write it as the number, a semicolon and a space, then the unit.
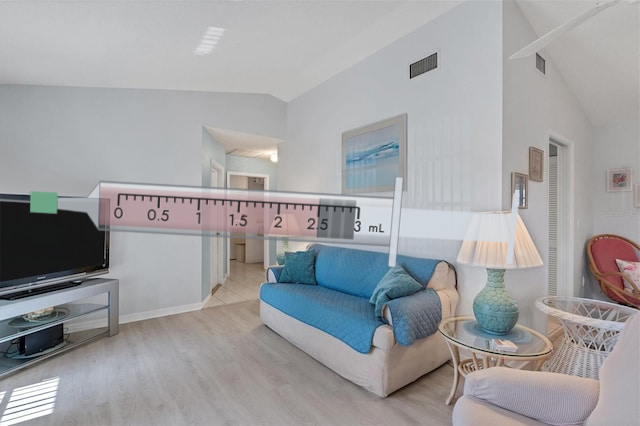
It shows 2.5; mL
